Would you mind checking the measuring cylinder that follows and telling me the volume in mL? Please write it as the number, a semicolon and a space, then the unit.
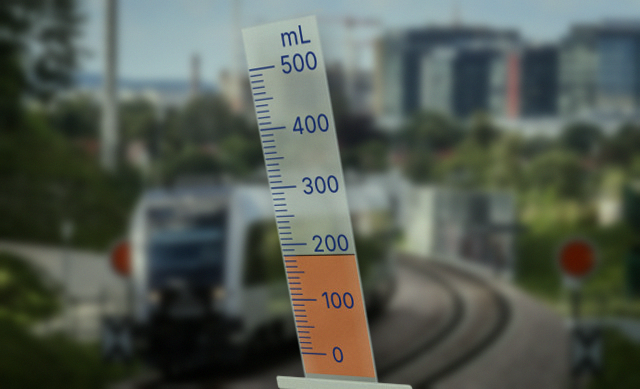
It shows 180; mL
